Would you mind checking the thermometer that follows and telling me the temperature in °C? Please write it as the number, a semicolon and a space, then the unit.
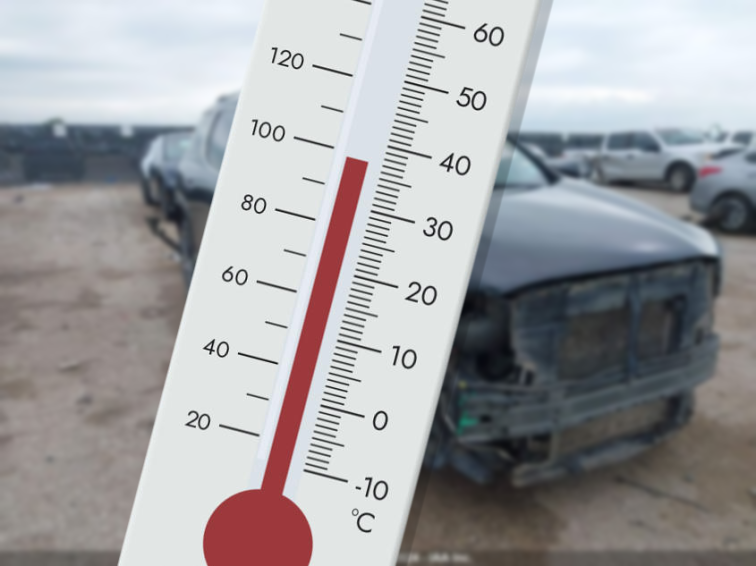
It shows 37; °C
